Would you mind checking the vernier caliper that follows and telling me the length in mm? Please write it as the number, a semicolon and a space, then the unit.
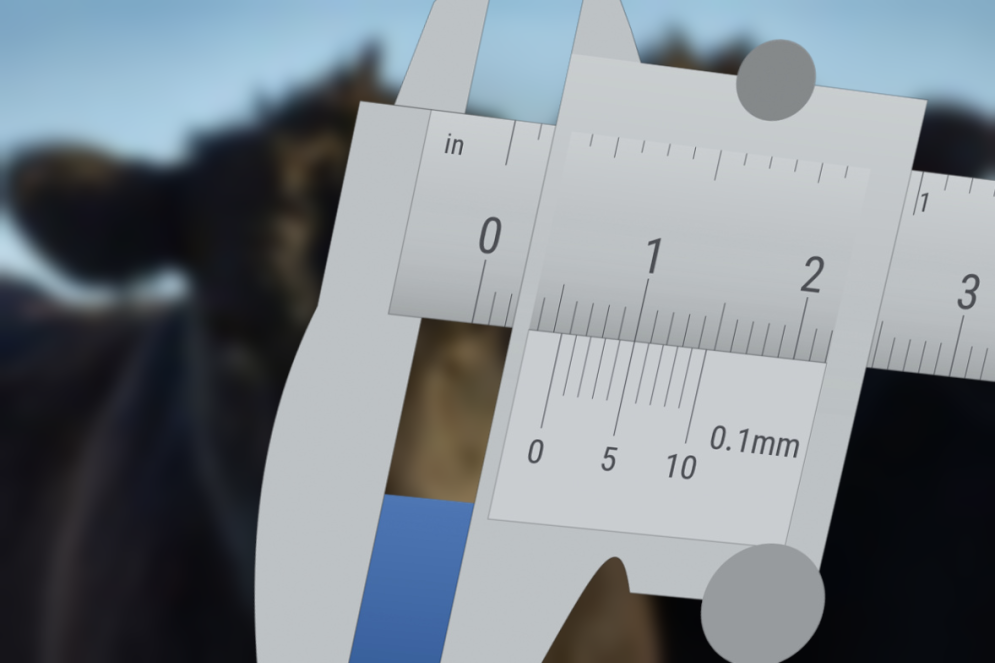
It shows 5.5; mm
